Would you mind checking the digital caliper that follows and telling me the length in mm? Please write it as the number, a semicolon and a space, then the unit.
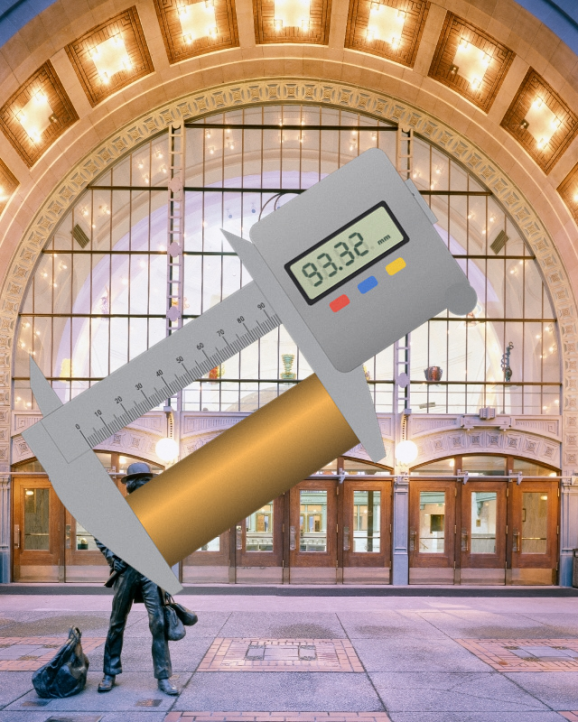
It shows 93.32; mm
